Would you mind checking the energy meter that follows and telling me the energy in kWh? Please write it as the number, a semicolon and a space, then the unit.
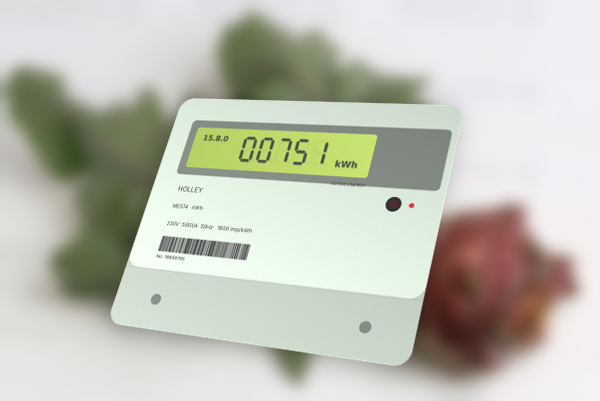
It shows 751; kWh
